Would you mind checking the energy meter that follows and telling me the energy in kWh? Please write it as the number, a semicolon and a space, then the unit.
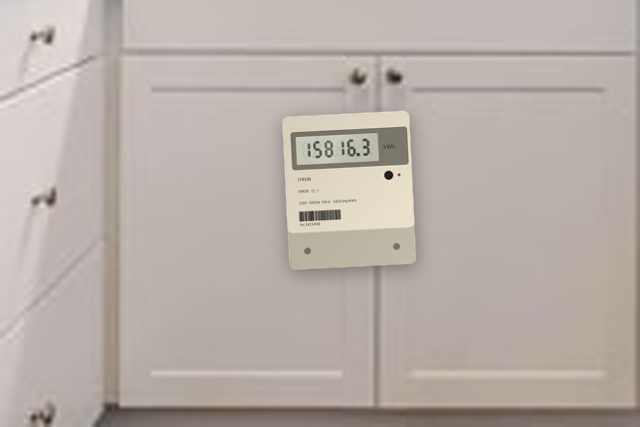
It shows 15816.3; kWh
